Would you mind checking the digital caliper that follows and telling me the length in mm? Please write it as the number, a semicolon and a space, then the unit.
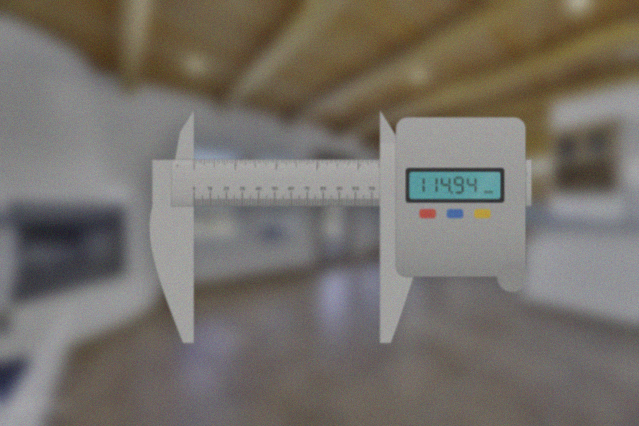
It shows 114.94; mm
